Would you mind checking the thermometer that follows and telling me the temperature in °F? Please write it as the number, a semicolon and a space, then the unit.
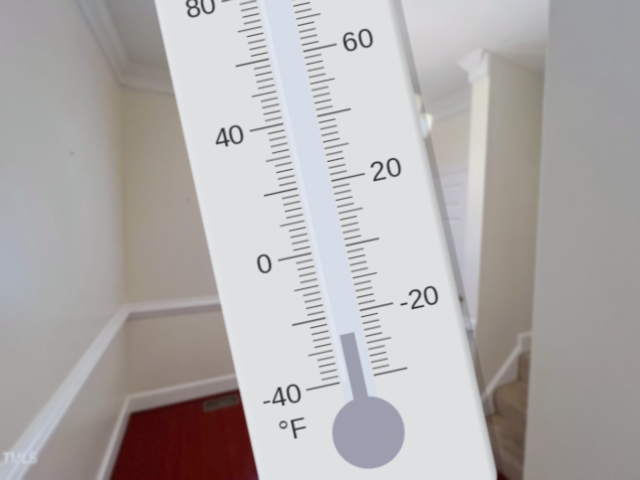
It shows -26; °F
